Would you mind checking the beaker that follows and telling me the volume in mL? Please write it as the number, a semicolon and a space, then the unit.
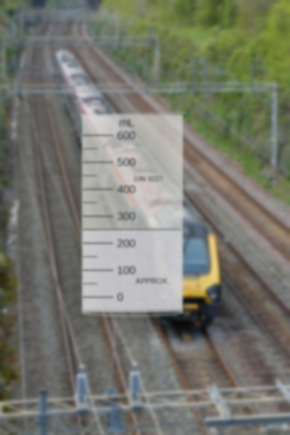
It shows 250; mL
